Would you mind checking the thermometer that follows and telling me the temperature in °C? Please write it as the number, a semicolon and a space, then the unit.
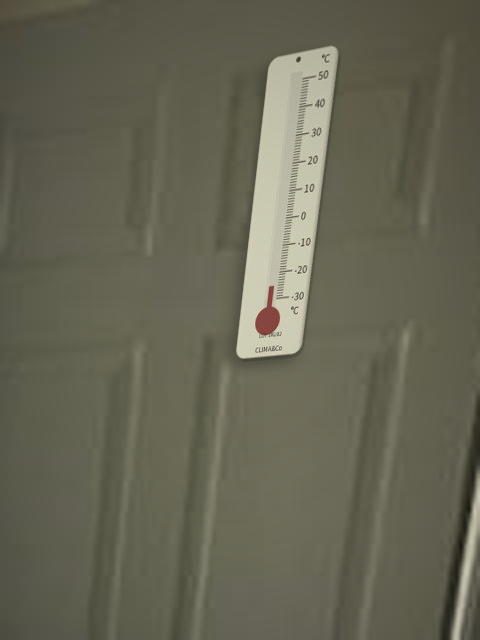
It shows -25; °C
